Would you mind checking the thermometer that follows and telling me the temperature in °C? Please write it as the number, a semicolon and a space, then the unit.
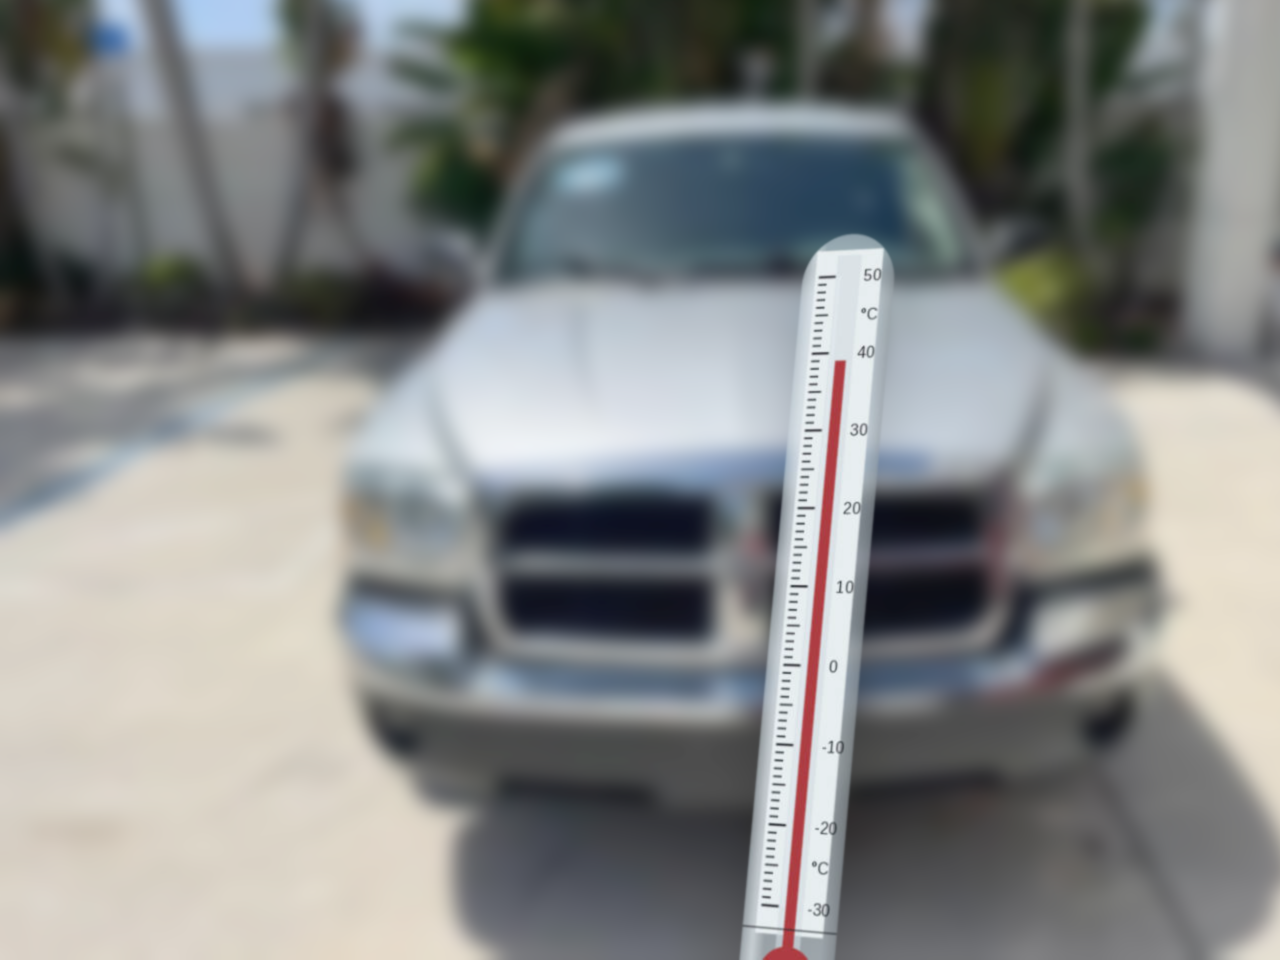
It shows 39; °C
